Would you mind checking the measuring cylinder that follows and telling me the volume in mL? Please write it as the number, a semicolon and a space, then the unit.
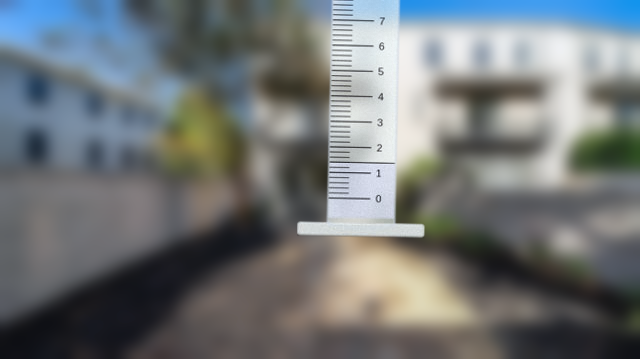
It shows 1.4; mL
